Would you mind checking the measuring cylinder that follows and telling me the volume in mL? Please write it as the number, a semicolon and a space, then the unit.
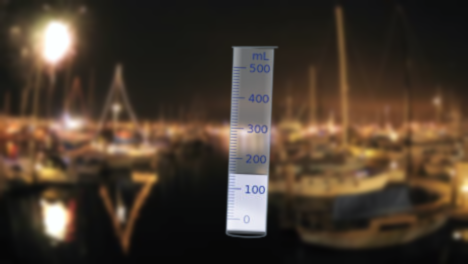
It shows 150; mL
